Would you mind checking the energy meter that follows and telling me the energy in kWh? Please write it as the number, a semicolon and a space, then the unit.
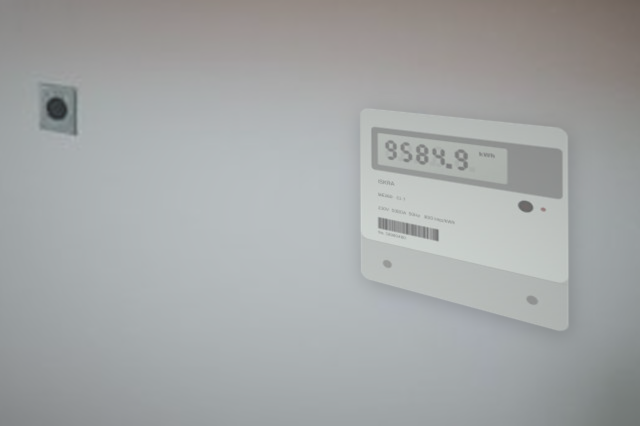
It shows 9584.9; kWh
